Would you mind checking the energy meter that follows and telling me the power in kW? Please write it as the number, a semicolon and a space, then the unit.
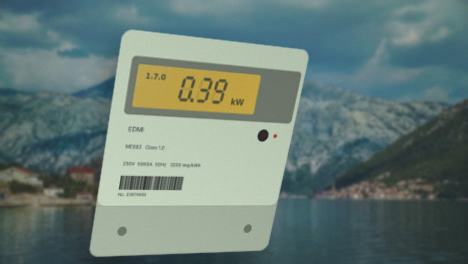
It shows 0.39; kW
